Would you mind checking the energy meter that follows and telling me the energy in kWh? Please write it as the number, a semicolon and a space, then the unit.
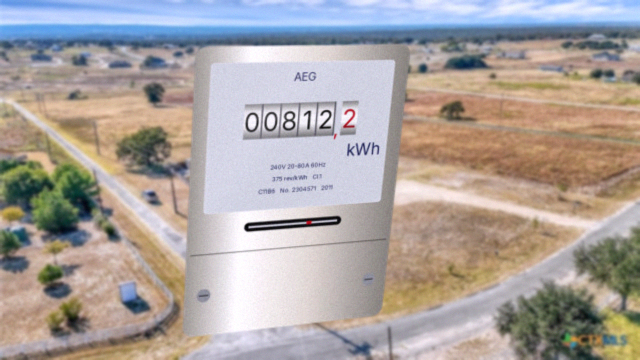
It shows 812.2; kWh
